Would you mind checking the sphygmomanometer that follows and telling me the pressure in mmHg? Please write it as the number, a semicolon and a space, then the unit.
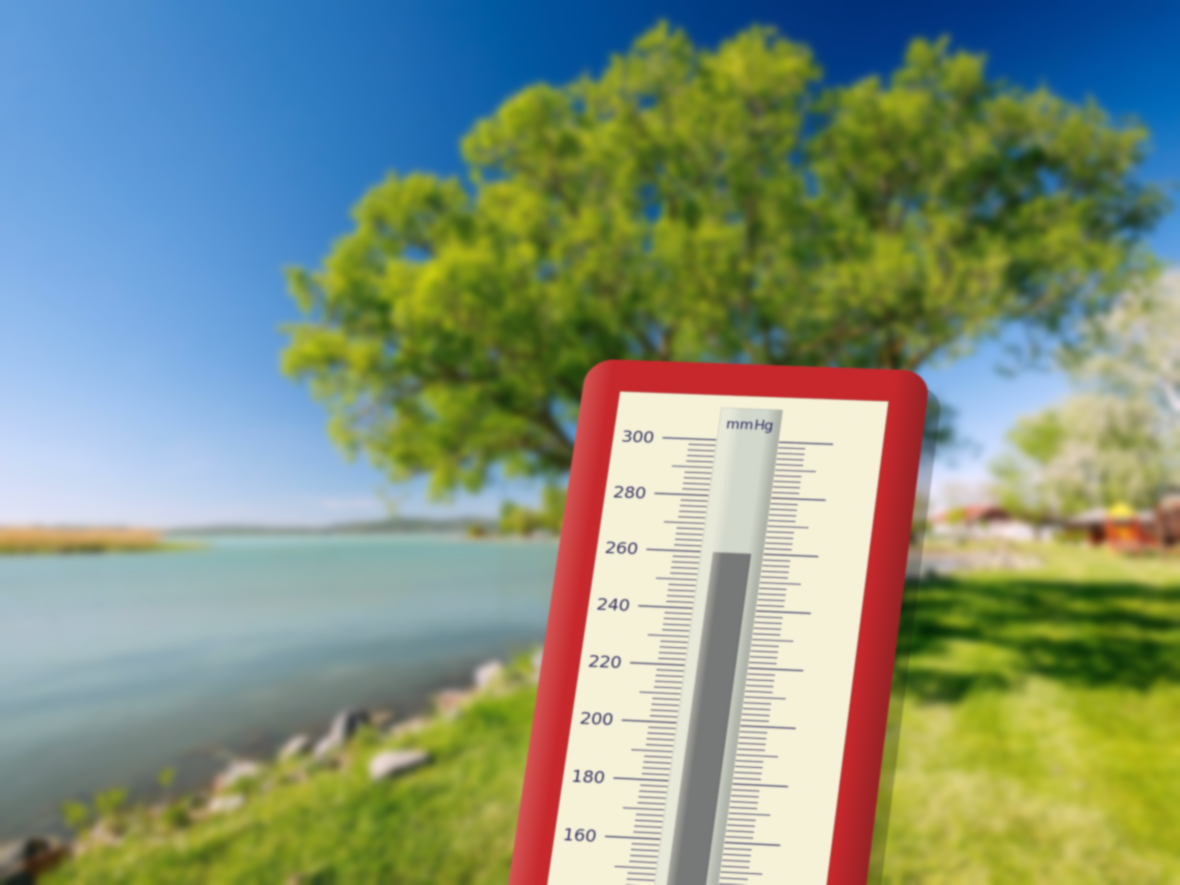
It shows 260; mmHg
